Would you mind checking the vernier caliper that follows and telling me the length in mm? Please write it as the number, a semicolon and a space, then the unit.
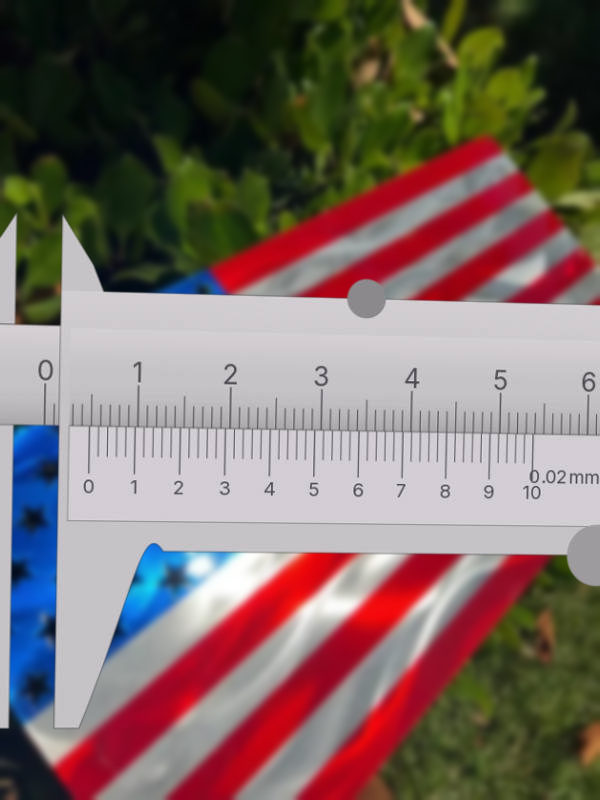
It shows 4.8; mm
